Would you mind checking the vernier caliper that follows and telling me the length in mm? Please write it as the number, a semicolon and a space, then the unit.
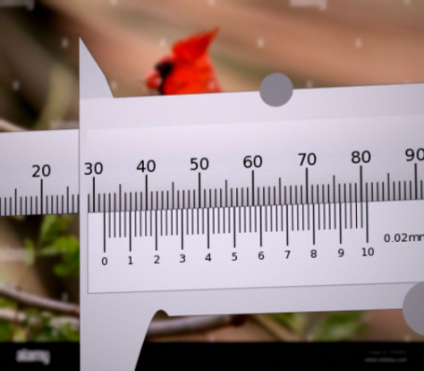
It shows 32.0; mm
